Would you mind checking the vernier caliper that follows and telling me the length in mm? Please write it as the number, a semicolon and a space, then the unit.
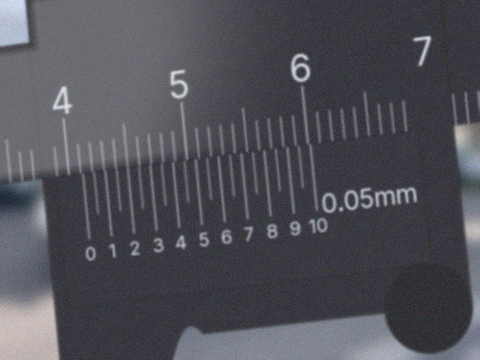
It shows 41.2; mm
